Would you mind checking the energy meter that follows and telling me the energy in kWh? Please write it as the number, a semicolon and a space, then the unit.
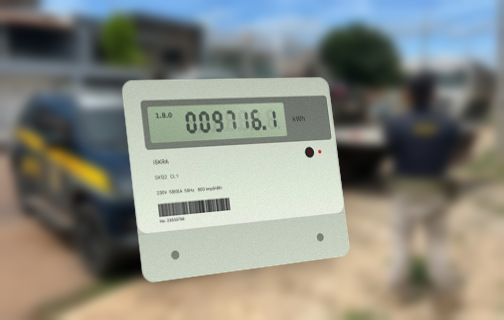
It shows 9716.1; kWh
